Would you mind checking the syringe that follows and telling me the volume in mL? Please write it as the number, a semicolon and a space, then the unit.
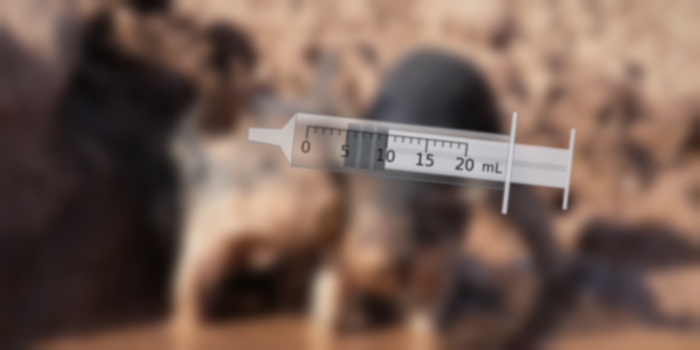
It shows 5; mL
